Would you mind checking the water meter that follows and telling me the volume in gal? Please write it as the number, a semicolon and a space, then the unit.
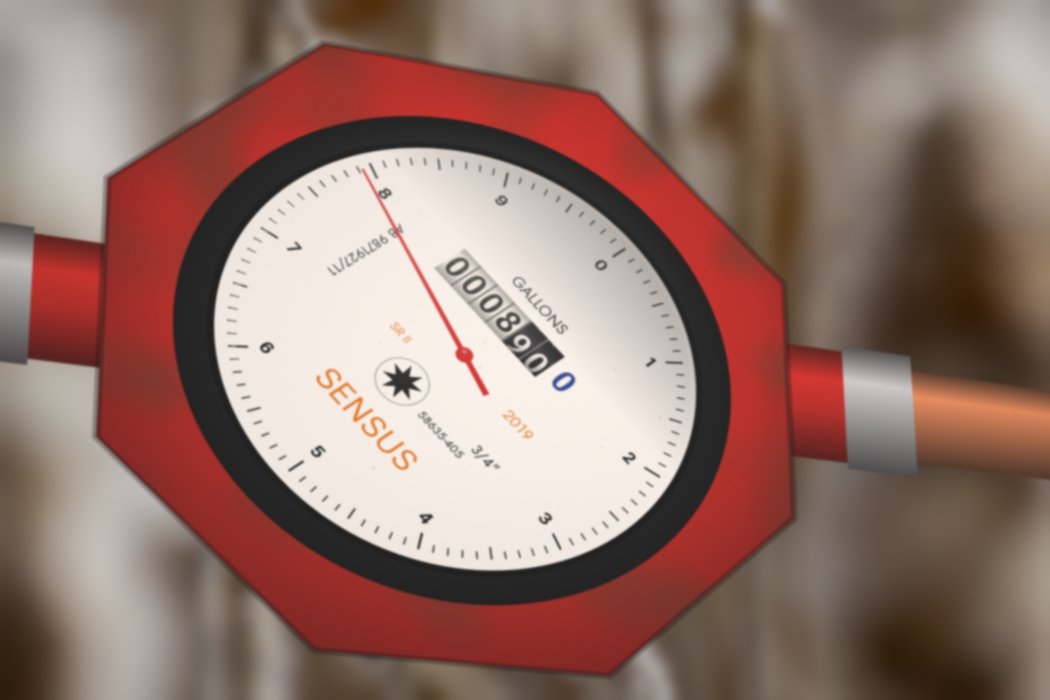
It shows 8897.9; gal
